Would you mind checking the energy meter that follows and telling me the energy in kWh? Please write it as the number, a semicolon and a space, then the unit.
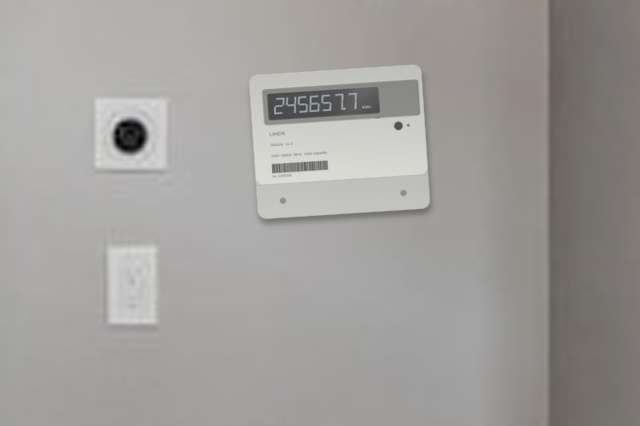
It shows 245657.7; kWh
